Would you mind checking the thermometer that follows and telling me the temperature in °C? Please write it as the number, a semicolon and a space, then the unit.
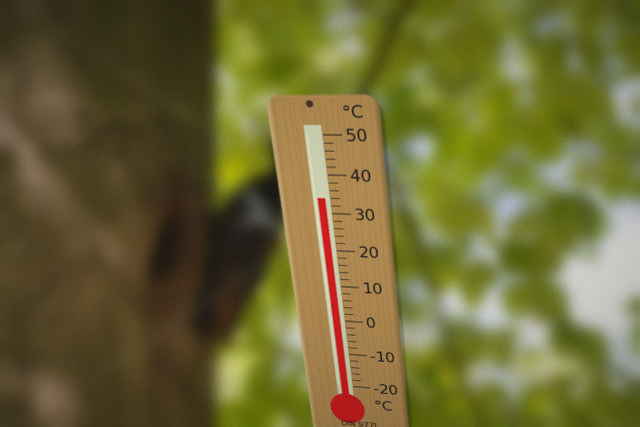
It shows 34; °C
